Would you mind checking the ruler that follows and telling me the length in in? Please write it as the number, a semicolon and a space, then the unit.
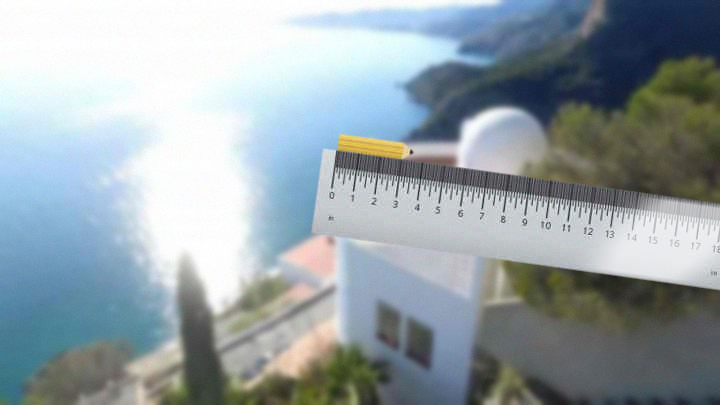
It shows 3.5; in
